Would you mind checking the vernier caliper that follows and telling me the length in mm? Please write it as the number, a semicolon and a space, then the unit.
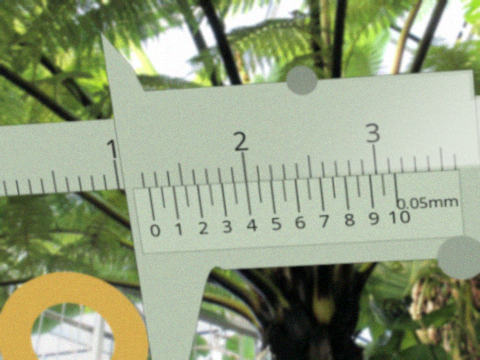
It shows 12.4; mm
